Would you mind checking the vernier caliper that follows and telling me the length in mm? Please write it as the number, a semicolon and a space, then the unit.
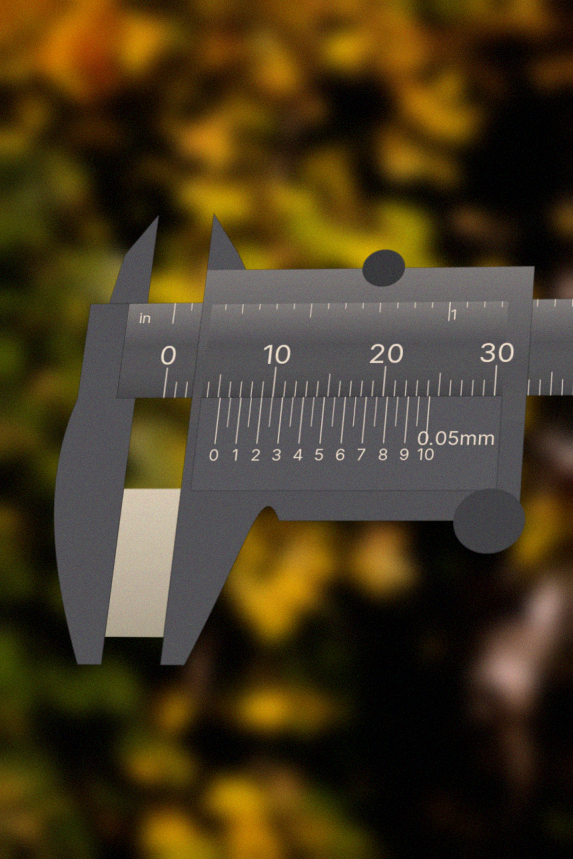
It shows 5.2; mm
